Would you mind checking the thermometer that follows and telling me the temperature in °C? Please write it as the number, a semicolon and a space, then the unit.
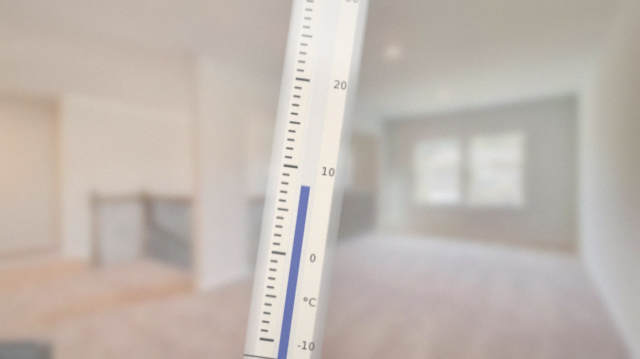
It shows 8; °C
